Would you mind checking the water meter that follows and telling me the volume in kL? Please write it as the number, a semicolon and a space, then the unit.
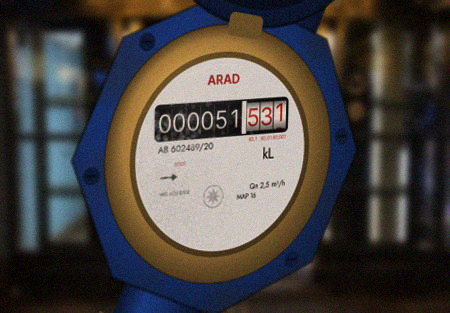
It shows 51.531; kL
